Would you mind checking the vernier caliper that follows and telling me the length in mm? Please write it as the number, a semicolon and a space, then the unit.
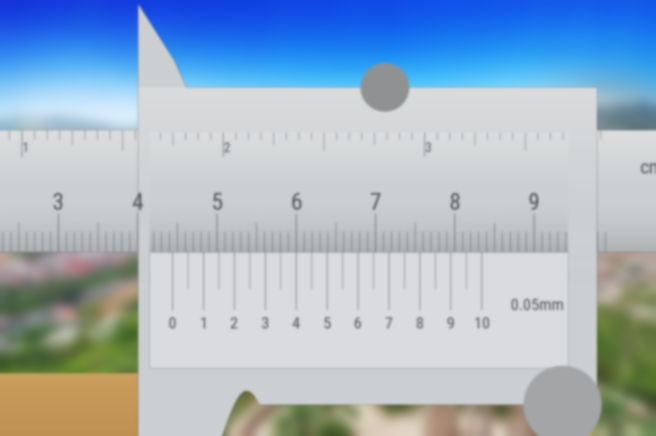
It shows 44.4; mm
